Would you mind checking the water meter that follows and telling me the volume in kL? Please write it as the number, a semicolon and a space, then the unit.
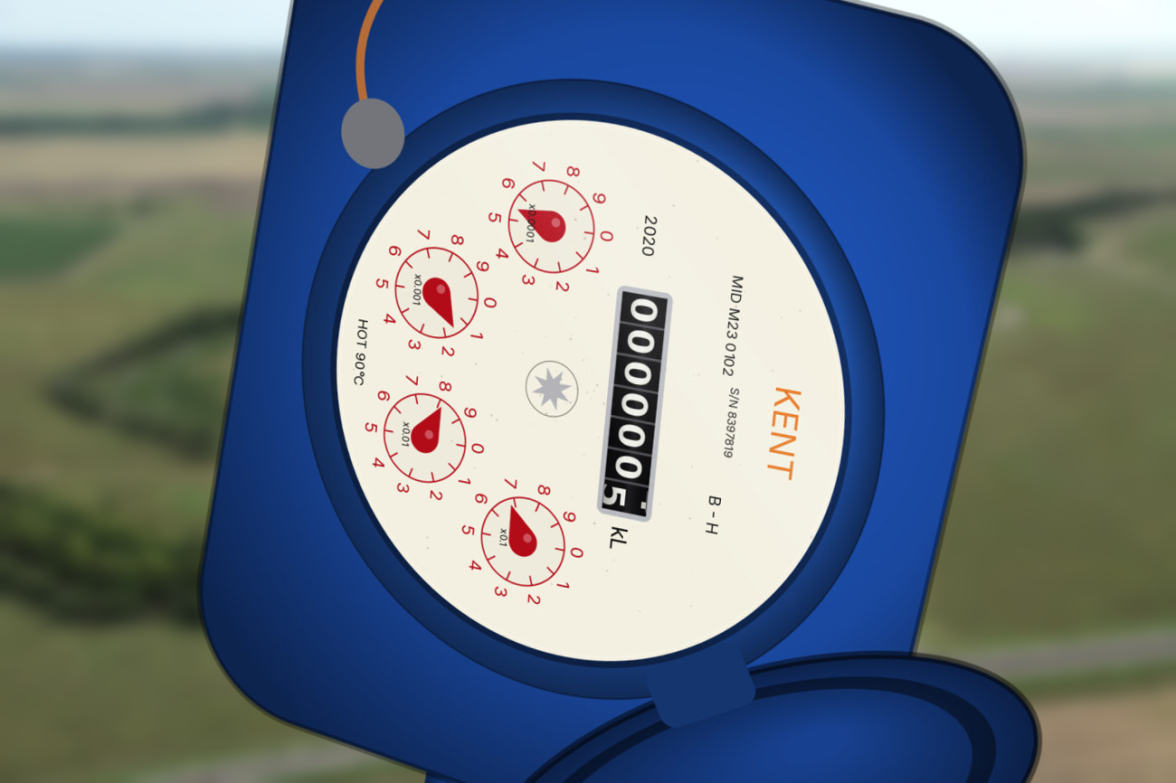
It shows 4.6815; kL
